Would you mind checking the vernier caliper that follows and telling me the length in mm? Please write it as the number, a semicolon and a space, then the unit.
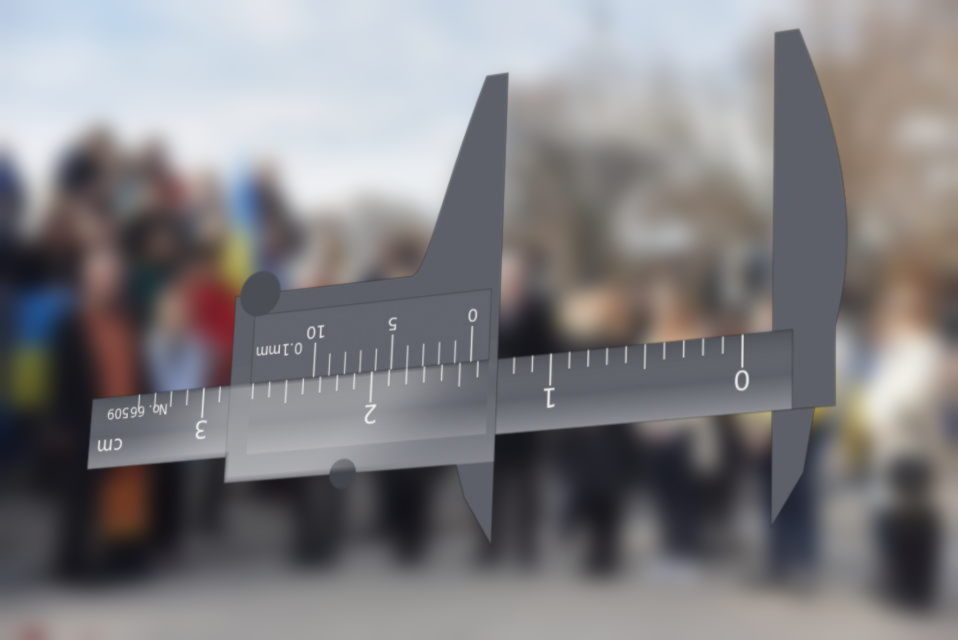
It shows 14.4; mm
